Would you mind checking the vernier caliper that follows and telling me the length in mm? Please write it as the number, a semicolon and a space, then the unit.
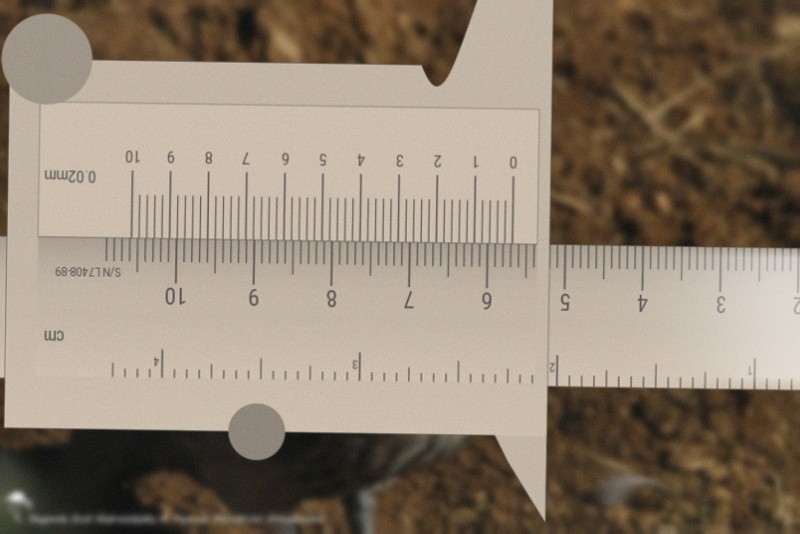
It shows 56.8; mm
